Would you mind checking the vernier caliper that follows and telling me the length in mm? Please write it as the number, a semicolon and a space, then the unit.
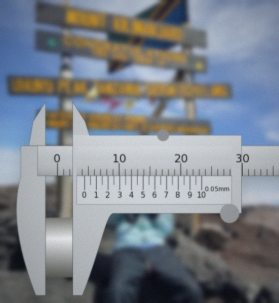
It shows 4.4; mm
